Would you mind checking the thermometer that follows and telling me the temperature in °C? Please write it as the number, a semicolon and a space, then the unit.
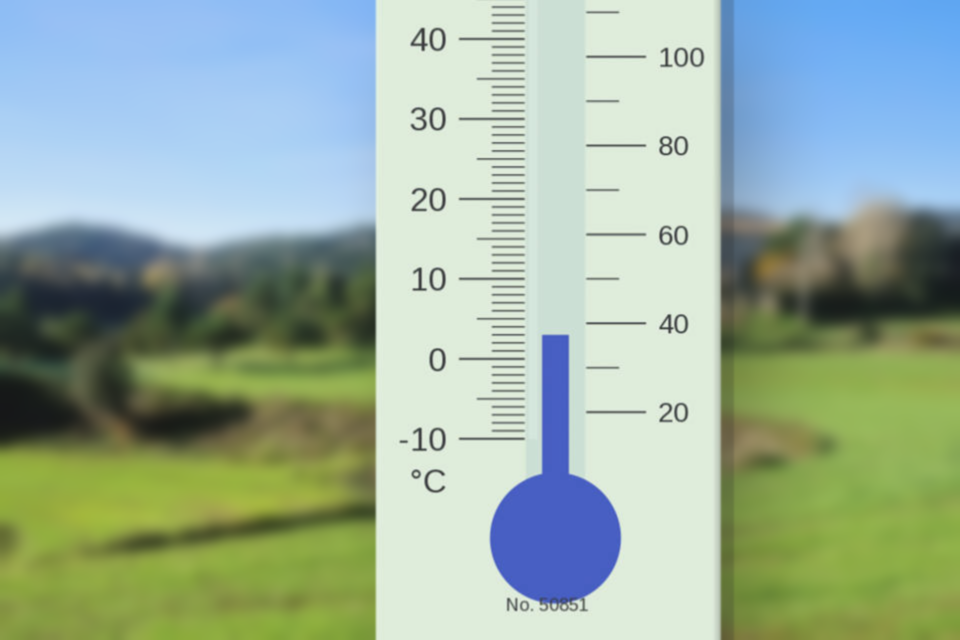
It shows 3; °C
